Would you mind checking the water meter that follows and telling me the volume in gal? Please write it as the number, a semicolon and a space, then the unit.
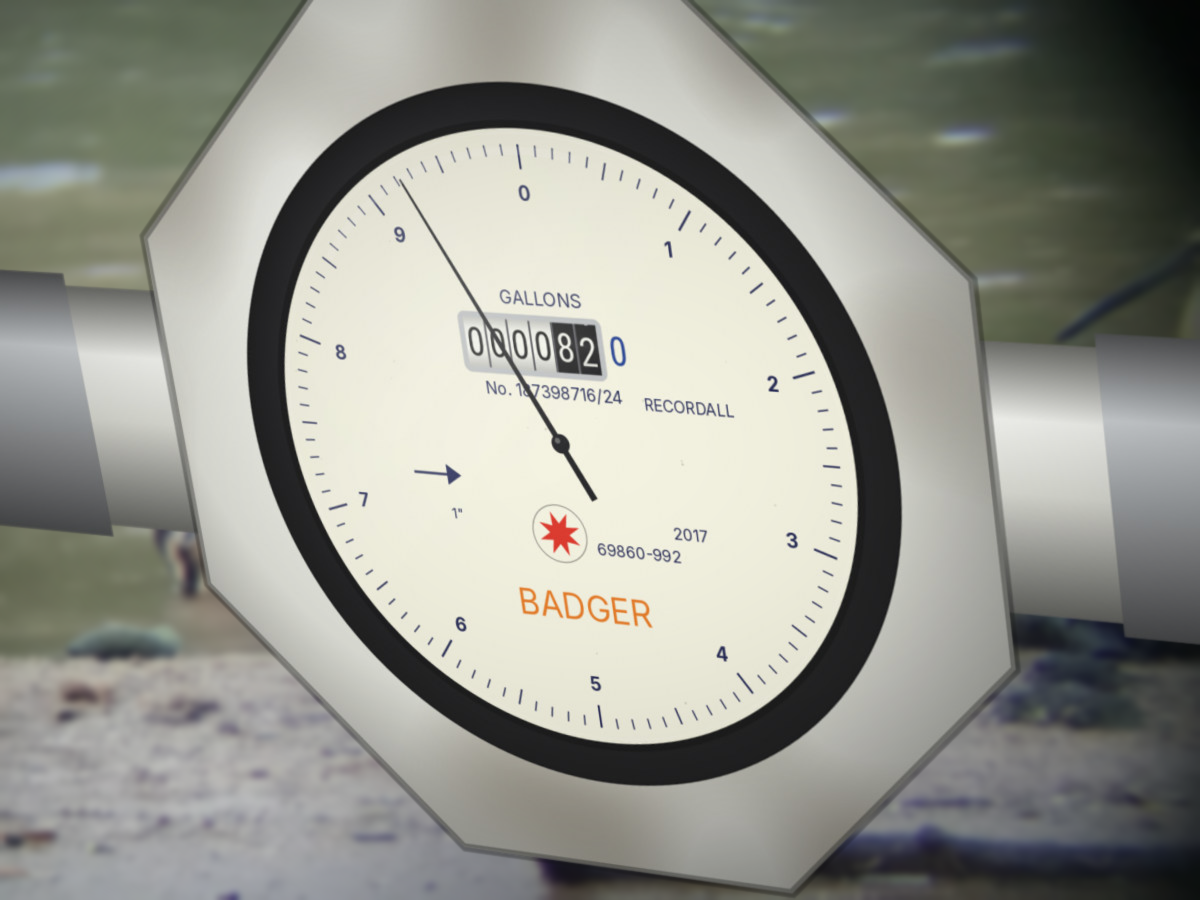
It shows 819.2; gal
